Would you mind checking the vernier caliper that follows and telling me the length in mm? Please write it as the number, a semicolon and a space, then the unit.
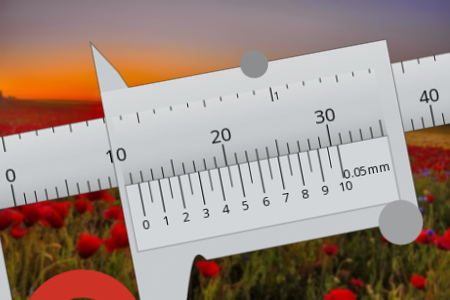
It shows 11.6; mm
